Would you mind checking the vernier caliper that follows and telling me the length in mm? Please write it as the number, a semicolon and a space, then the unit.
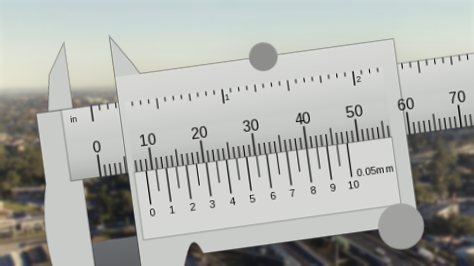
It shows 8.8; mm
